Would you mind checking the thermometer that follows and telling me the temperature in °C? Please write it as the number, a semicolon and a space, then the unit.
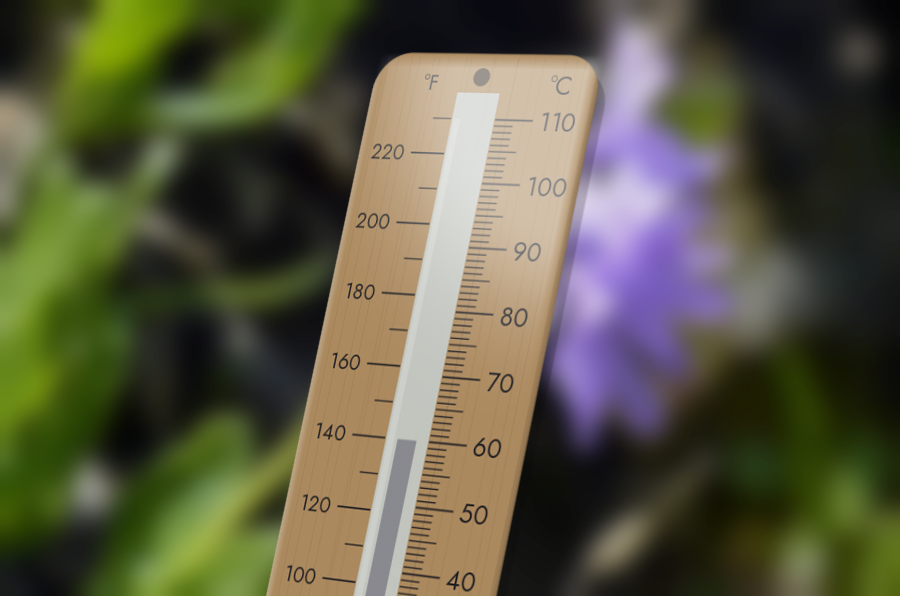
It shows 60; °C
